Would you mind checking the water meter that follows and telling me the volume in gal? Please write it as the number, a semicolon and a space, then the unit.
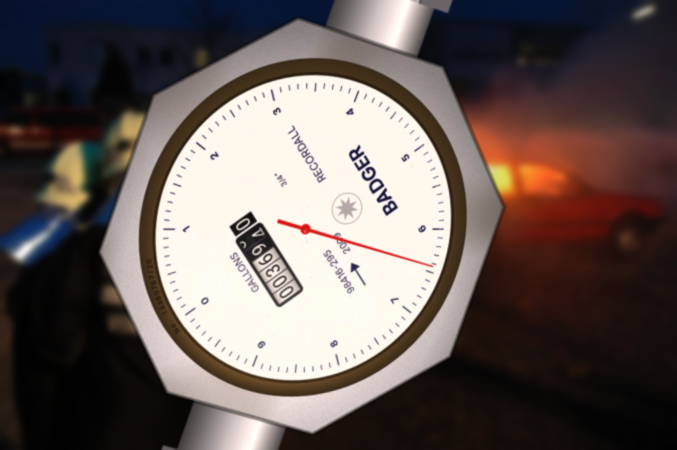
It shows 36936.4; gal
